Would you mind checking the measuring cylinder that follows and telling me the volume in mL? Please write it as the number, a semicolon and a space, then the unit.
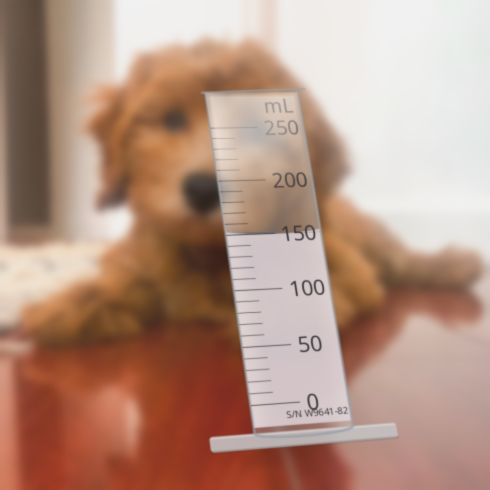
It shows 150; mL
